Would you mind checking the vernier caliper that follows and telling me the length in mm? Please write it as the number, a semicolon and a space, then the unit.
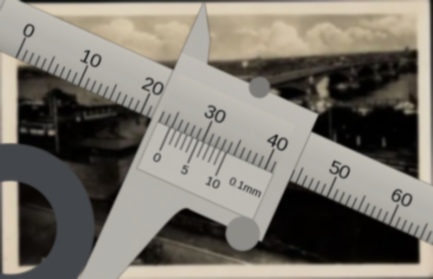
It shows 24.8; mm
